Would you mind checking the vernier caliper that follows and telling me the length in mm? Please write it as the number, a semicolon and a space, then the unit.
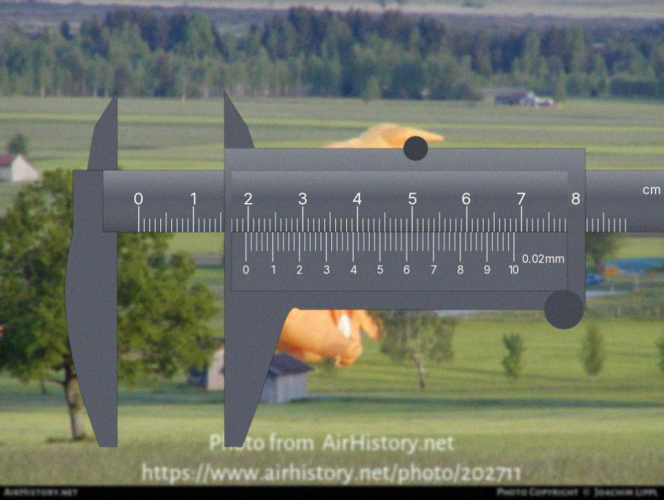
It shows 19.6; mm
